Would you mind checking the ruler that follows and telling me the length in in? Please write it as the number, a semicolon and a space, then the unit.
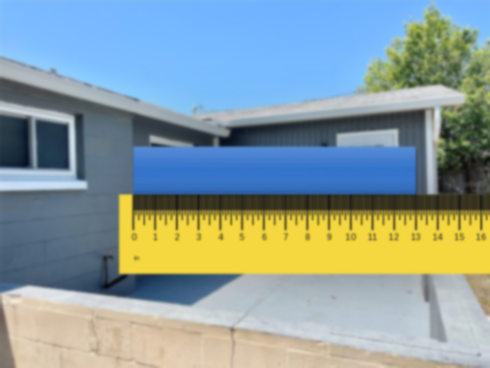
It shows 13; in
